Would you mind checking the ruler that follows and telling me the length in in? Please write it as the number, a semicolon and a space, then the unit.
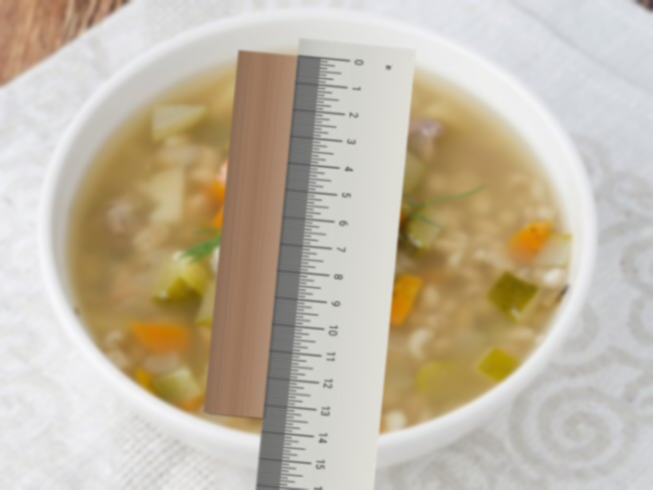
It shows 13.5; in
